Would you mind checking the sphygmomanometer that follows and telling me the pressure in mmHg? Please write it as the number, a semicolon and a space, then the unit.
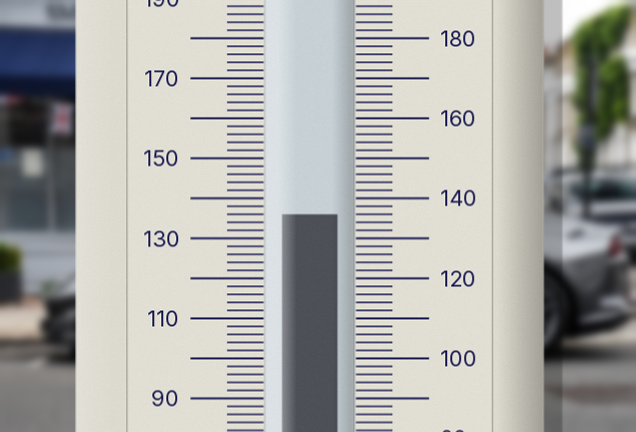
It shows 136; mmHg
